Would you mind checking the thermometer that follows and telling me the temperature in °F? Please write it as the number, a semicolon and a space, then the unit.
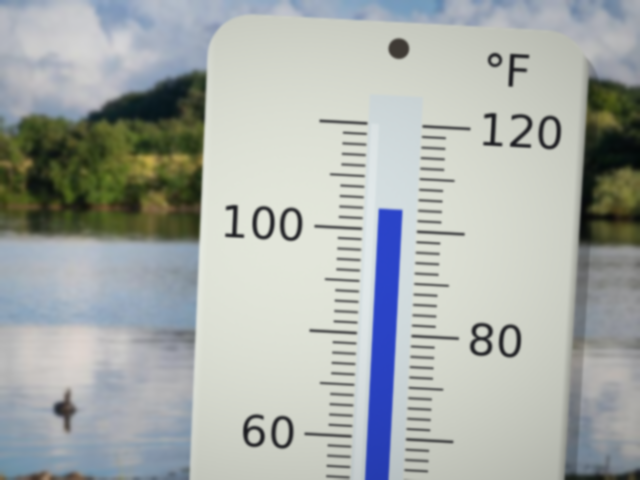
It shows 104; °F
